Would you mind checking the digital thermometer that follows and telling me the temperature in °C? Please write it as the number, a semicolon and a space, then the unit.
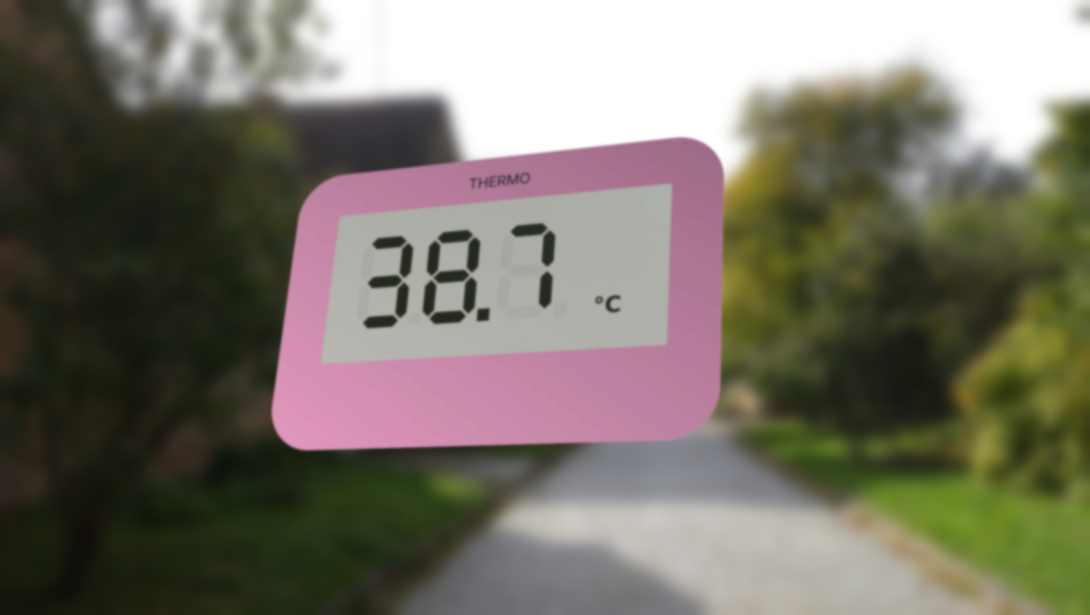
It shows 38.7; °C
